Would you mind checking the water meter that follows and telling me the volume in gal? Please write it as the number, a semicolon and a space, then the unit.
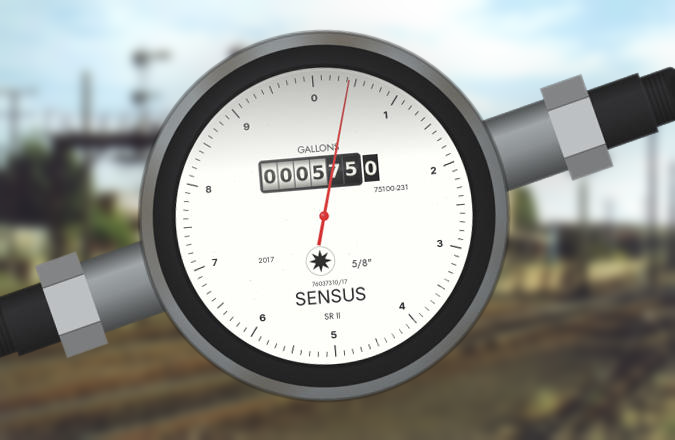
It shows 5750.4; gal
